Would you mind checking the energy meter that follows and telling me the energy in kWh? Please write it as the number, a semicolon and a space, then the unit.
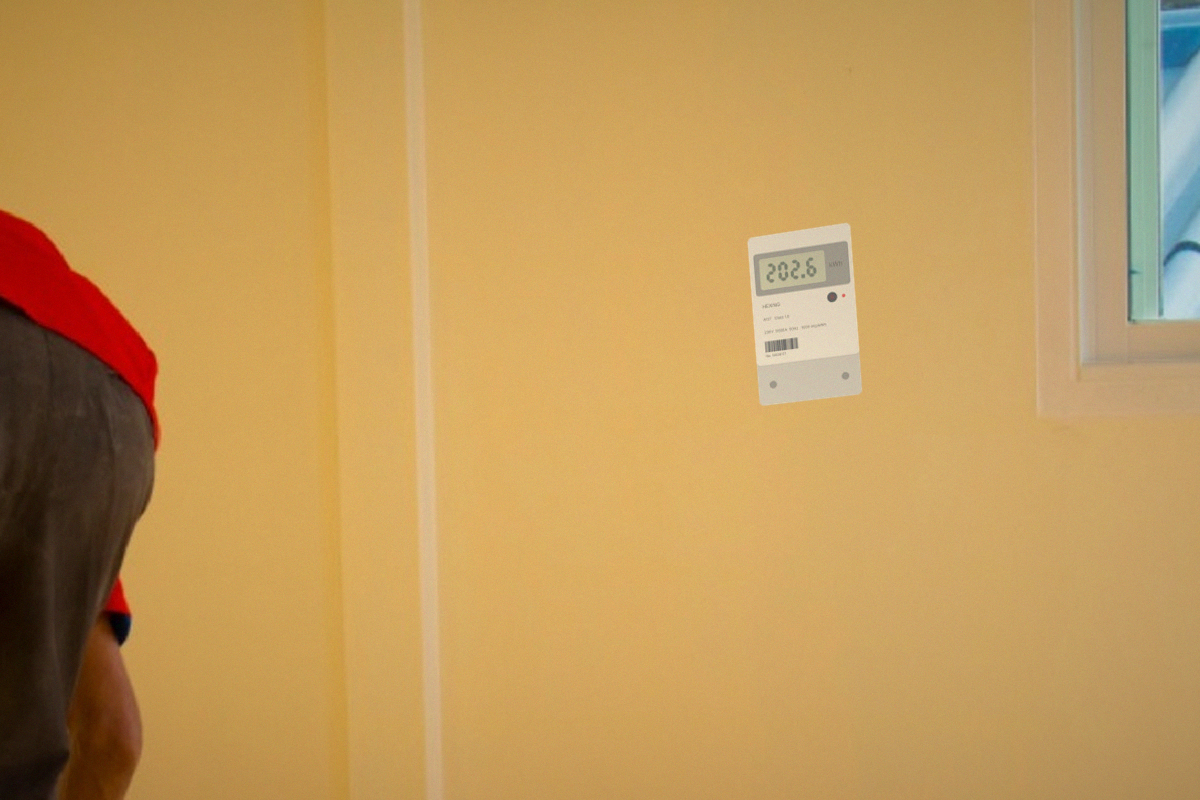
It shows 202.6; kWh
